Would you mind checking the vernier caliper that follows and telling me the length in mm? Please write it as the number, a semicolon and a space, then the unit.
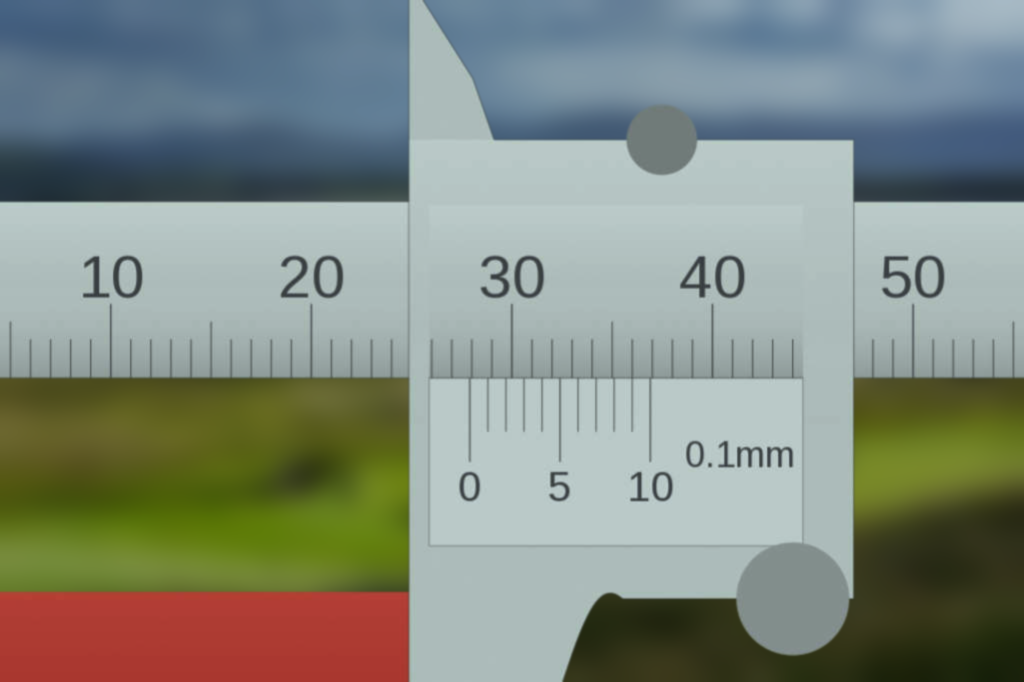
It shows 27.9; mm
